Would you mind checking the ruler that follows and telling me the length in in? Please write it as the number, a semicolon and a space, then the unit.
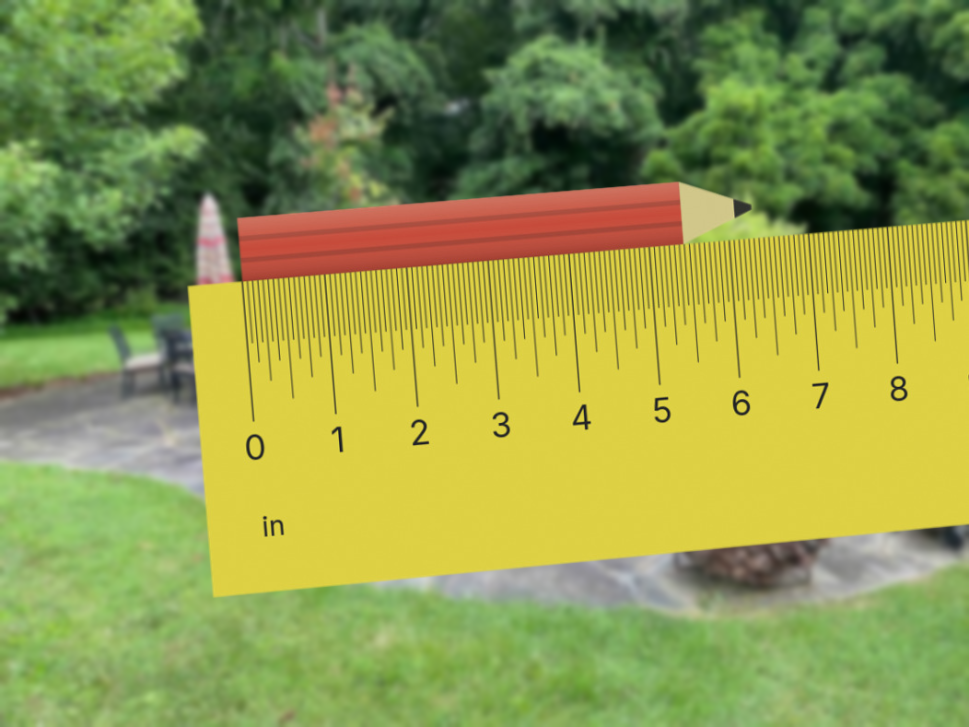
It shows 6.3125; in
